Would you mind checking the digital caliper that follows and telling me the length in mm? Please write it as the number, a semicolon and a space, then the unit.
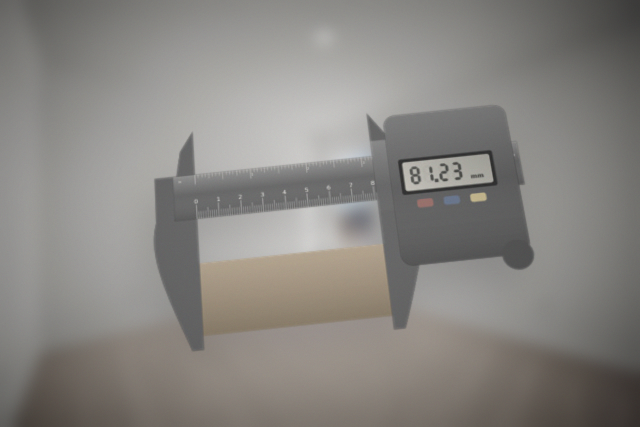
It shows 81.23; mm
